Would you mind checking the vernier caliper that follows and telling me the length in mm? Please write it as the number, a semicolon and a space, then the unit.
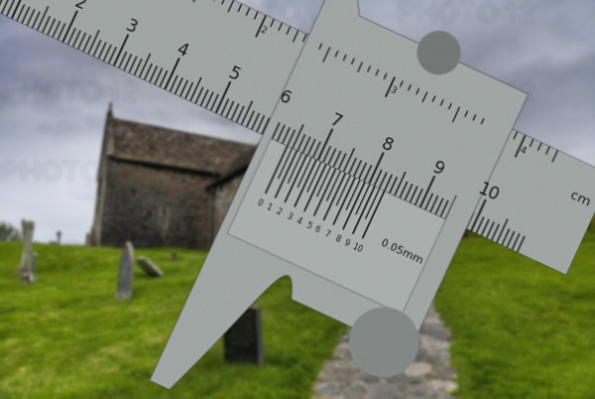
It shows 64.0; mm
